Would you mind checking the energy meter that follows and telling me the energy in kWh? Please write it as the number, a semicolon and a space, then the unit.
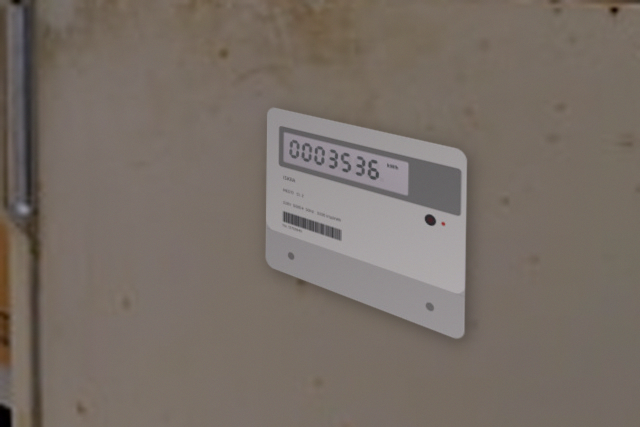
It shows 3536; kWh
